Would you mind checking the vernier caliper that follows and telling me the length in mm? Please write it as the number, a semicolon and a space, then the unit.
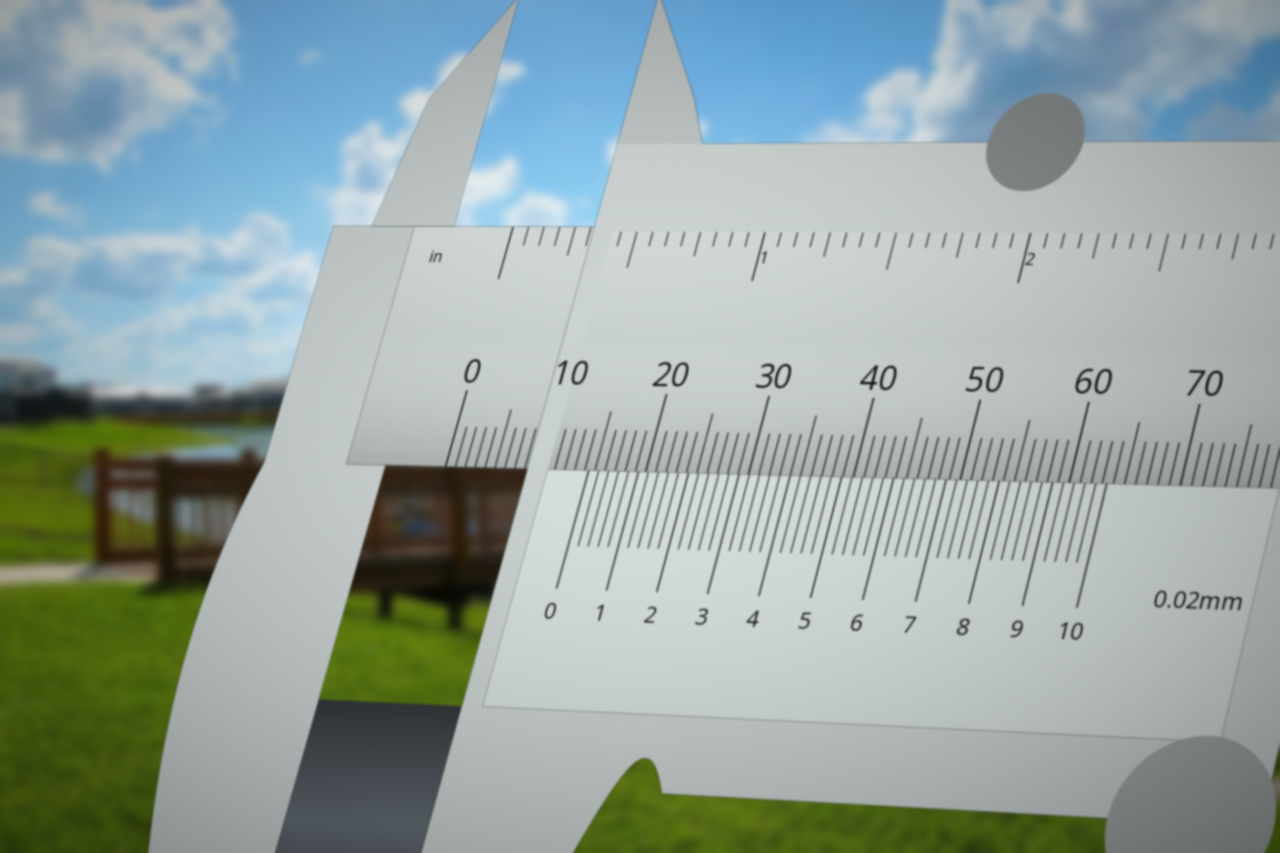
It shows 14.4; mm
